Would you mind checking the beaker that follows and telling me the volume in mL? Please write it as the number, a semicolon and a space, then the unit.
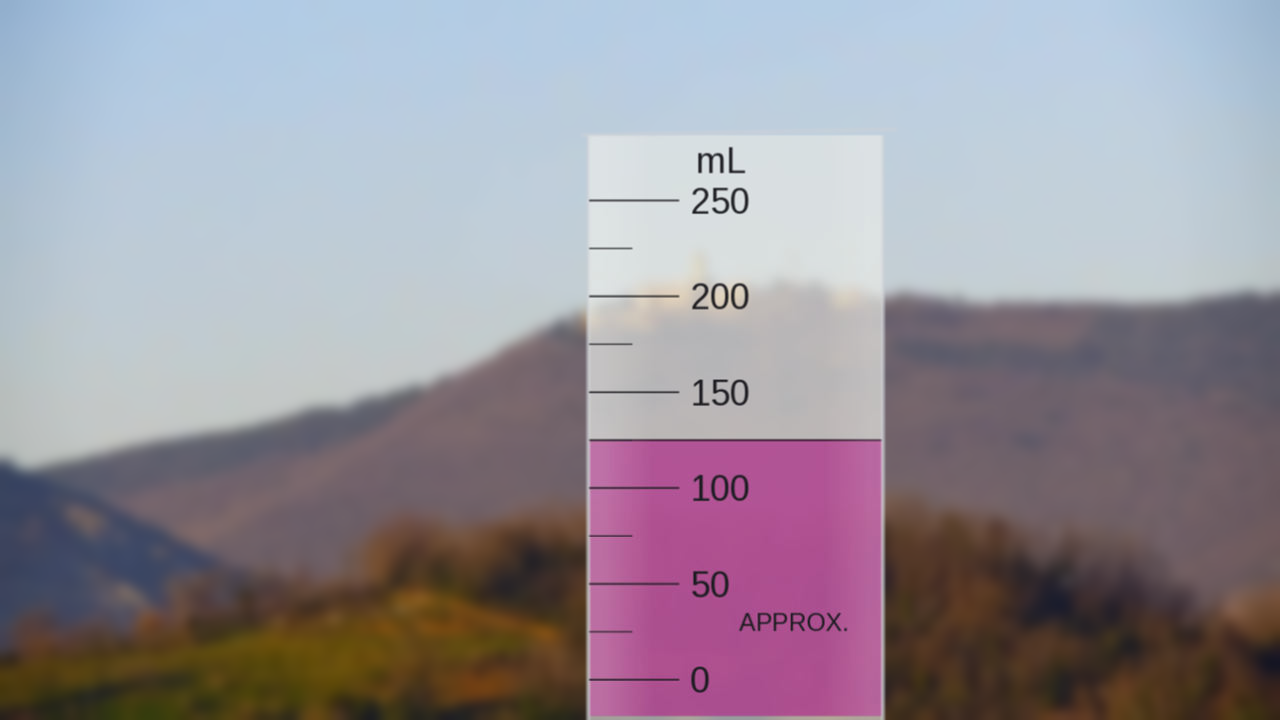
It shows 125; mL
